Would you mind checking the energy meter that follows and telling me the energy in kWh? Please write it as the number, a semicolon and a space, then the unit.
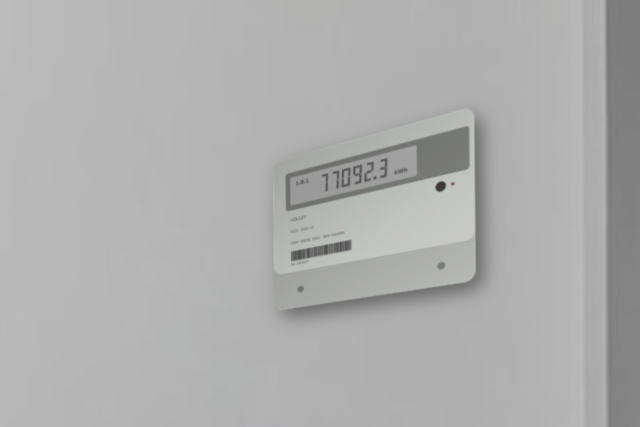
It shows 77092.3; kWh
